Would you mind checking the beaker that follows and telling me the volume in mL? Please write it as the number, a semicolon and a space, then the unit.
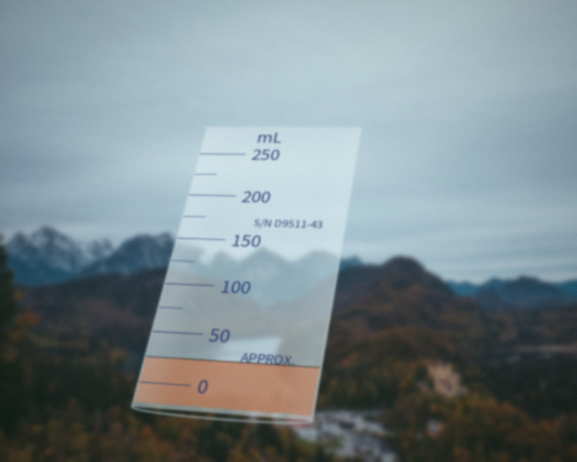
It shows 25; mL
